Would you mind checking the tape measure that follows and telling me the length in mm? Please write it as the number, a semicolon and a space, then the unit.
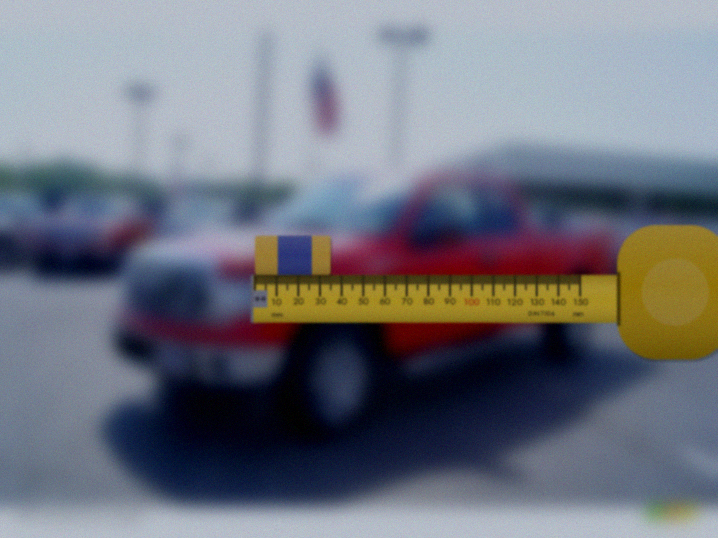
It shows 35; mm
